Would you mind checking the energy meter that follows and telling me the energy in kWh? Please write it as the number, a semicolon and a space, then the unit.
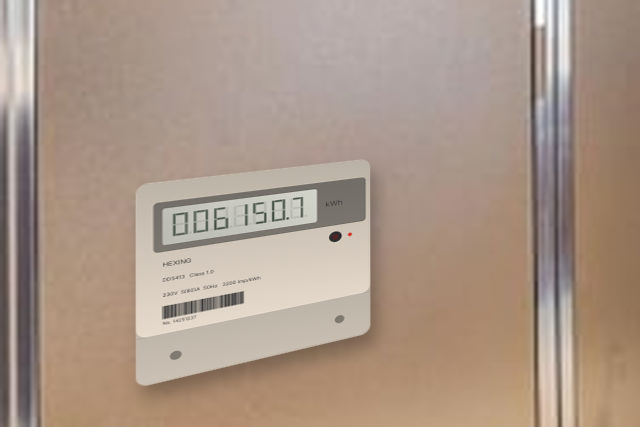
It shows 6150.7; kWh
